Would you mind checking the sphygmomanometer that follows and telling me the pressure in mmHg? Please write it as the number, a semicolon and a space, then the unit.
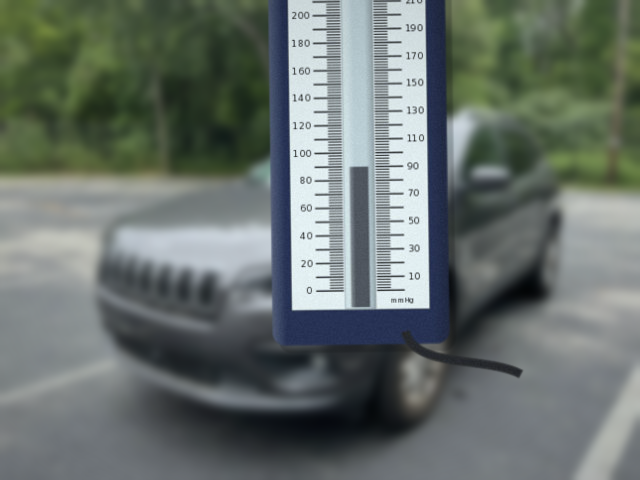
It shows 90; mmHg
